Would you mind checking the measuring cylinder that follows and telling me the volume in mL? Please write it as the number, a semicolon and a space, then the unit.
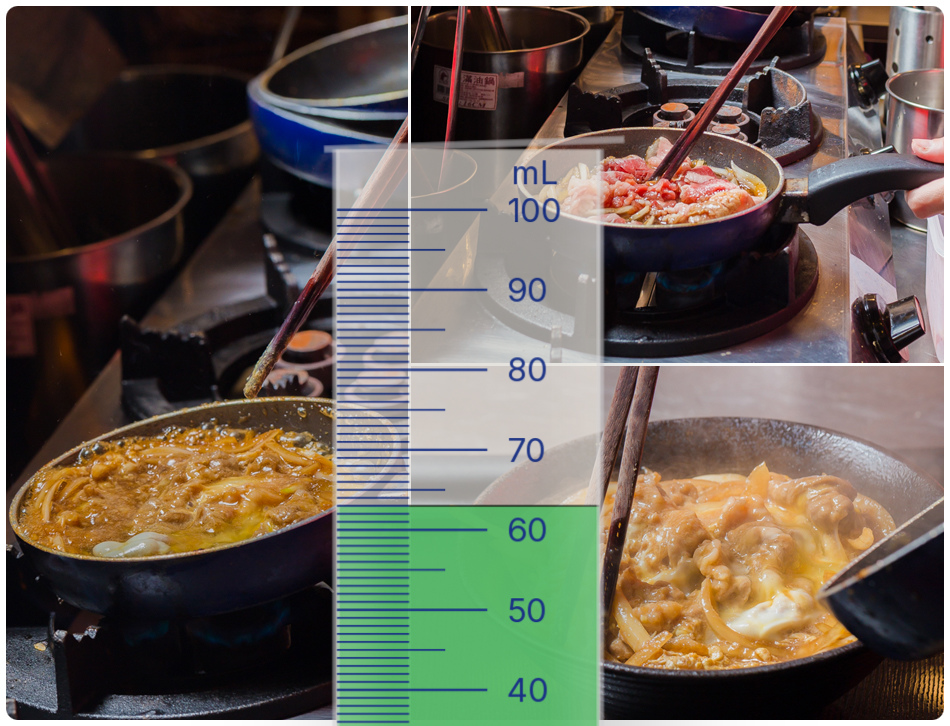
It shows 63; mL
